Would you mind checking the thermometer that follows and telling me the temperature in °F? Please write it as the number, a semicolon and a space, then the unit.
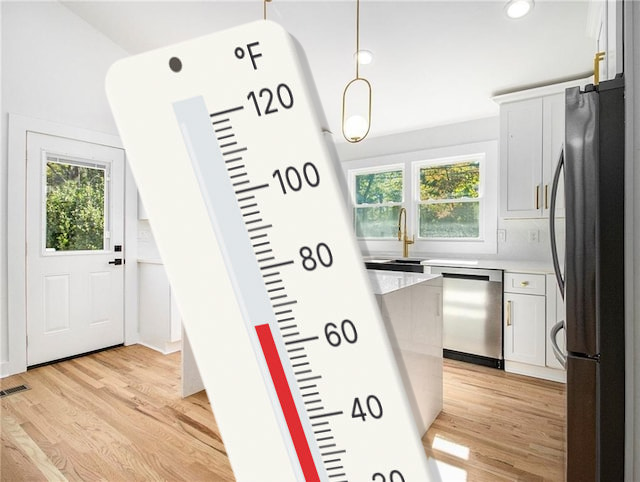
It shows 66; °F
